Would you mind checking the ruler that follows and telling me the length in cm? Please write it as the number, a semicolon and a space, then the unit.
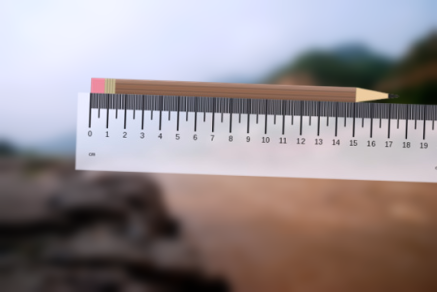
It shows 17.5; cm
